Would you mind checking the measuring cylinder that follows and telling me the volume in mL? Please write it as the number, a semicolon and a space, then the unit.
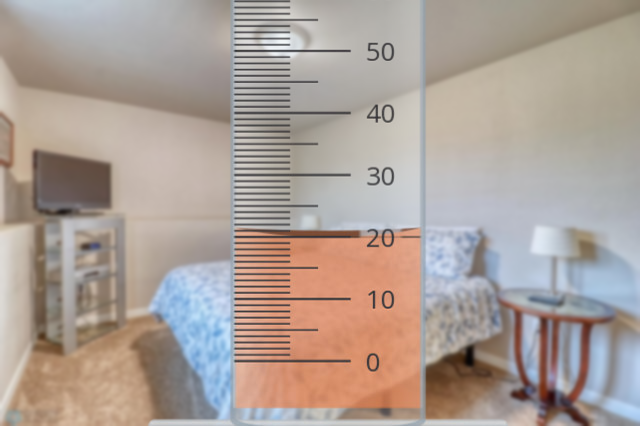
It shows 20; mL
